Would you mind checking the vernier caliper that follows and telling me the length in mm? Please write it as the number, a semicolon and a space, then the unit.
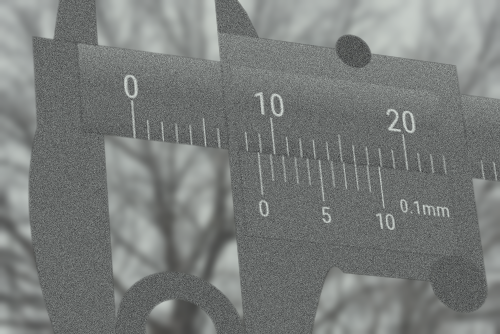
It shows 8.8; mm
